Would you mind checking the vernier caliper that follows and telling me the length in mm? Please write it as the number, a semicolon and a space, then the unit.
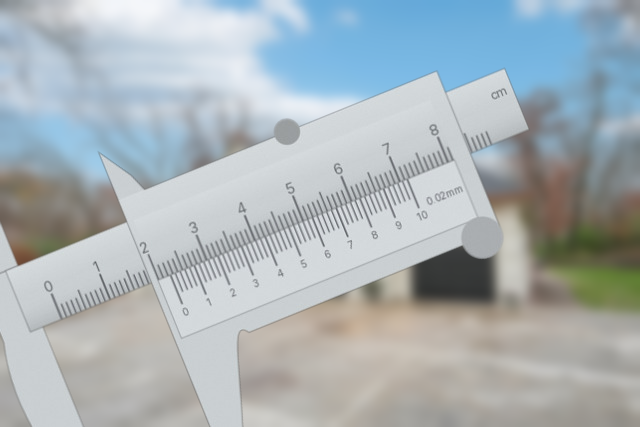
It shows 22.5; mm
